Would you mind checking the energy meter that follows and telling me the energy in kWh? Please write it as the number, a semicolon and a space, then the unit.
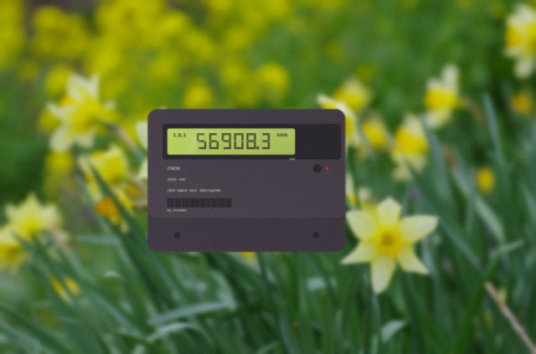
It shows 56908.3; kWh
